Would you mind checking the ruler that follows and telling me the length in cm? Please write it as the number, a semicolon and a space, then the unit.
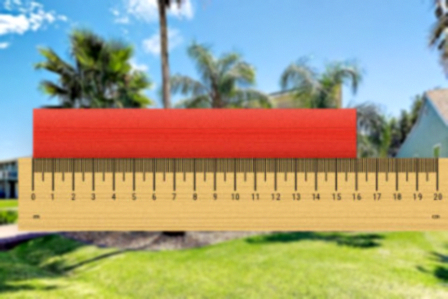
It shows 16; cm
